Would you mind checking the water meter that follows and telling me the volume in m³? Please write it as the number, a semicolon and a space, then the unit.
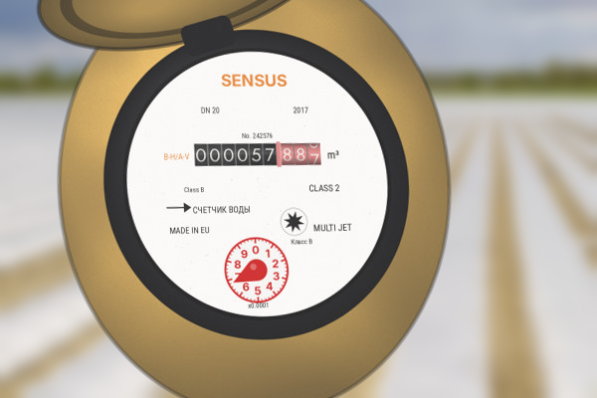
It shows 57.8866; m³
